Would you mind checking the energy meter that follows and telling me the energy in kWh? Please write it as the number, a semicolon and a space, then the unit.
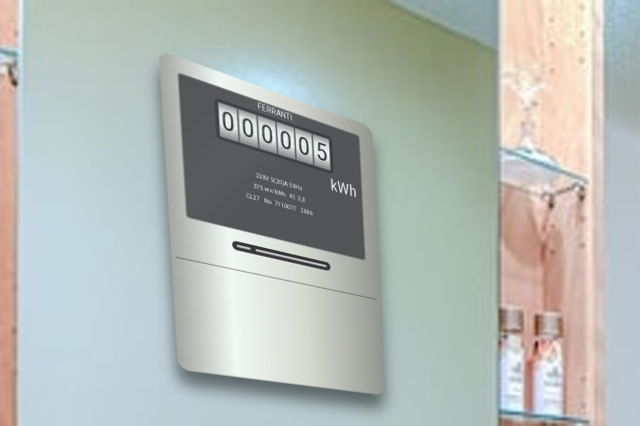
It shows 5; kWh
